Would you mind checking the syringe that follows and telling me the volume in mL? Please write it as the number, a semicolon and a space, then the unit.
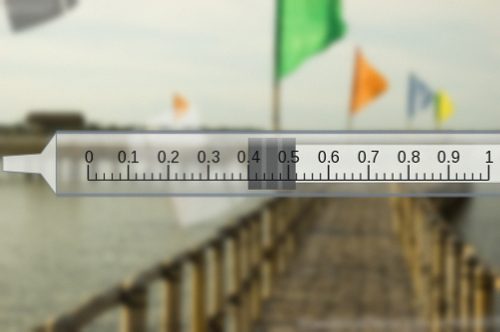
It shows 0.4; mL
